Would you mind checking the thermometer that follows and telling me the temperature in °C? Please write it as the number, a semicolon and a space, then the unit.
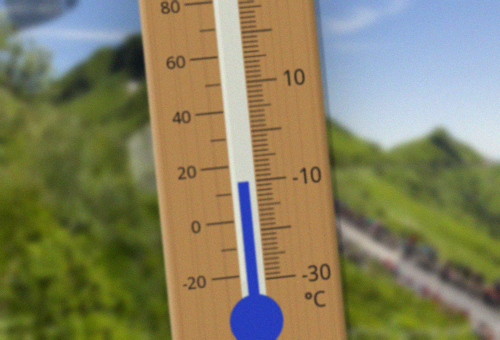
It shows -10; °C
